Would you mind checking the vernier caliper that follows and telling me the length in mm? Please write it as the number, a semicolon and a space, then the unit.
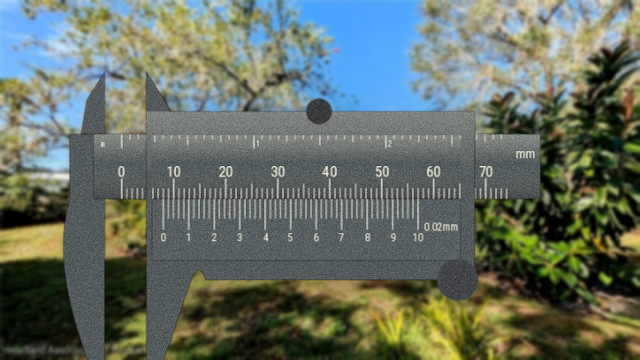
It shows 8.0; mm
